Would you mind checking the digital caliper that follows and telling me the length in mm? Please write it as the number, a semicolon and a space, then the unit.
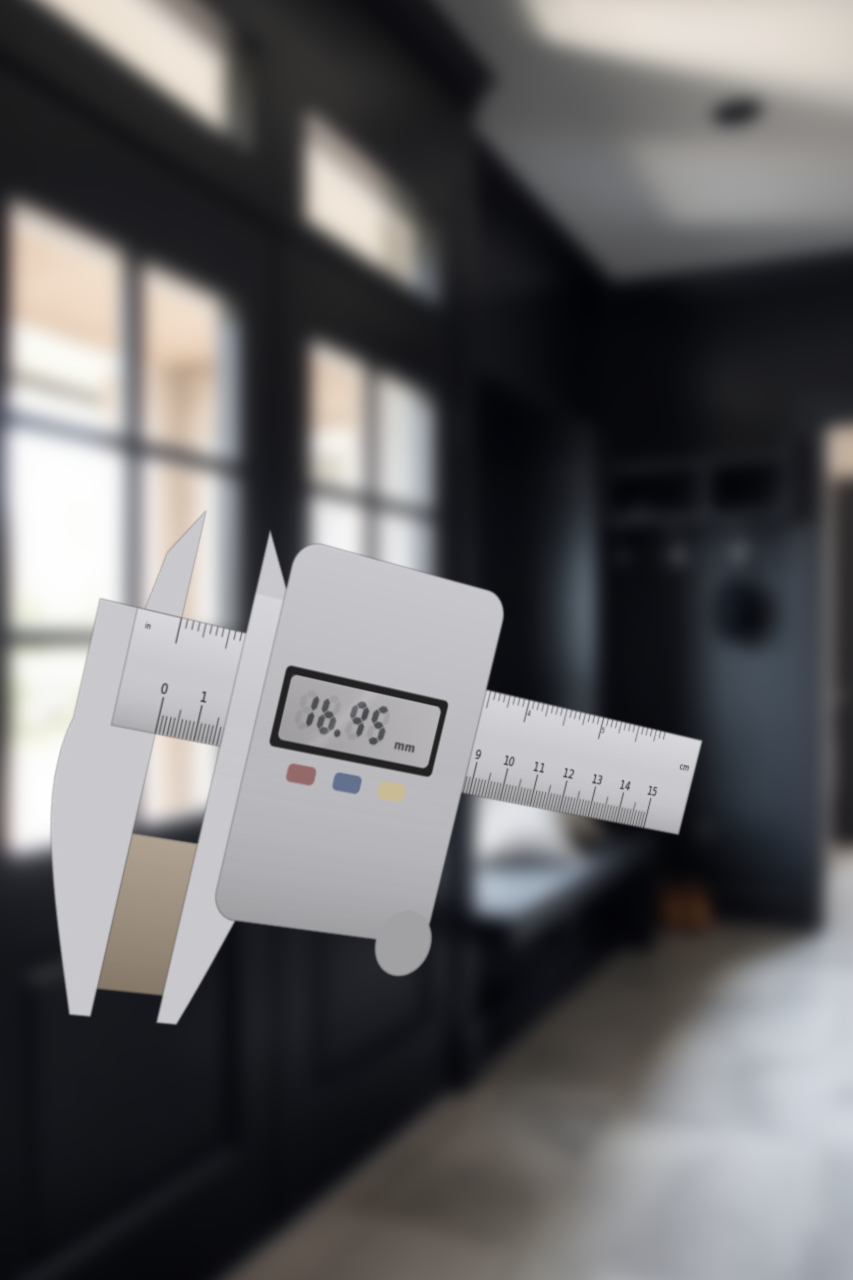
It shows 16.95; mm
